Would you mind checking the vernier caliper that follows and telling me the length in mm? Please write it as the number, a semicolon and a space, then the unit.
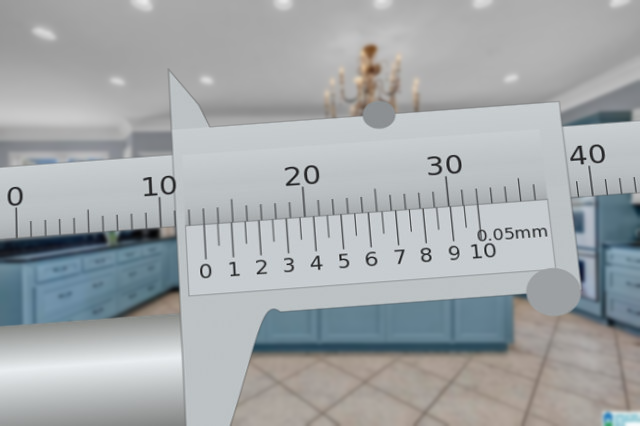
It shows 13.0; mm
